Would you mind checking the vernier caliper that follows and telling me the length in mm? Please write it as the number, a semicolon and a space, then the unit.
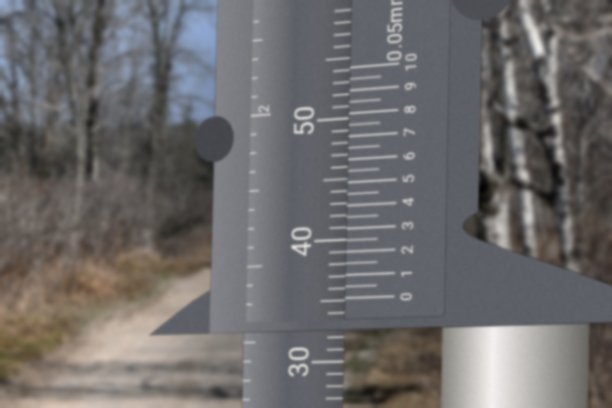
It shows 35.2; mm
